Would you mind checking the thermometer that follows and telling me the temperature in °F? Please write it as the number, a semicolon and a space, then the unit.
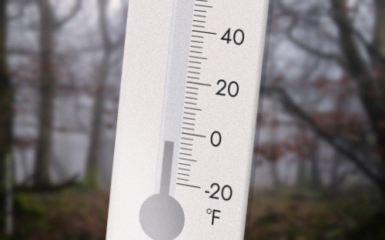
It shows -4; °F
